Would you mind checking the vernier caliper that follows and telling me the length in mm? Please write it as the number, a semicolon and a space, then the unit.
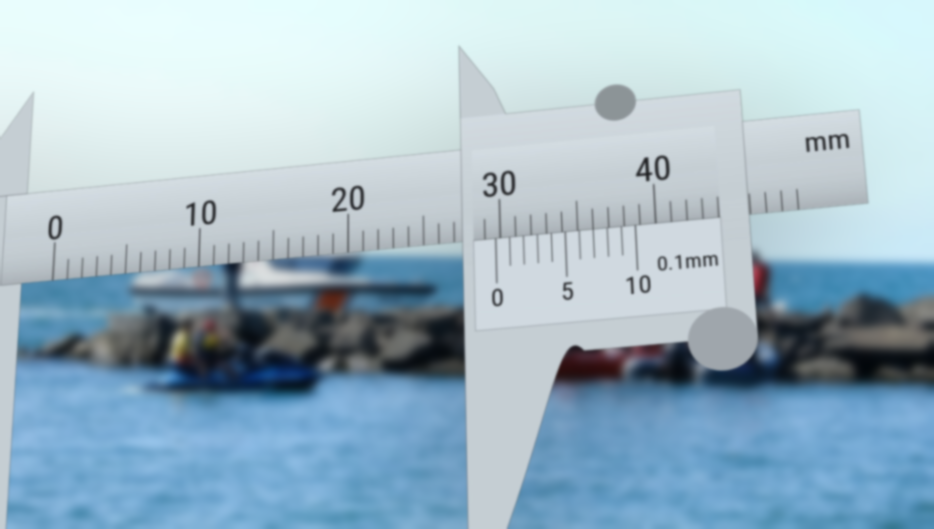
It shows 29.7; mm
